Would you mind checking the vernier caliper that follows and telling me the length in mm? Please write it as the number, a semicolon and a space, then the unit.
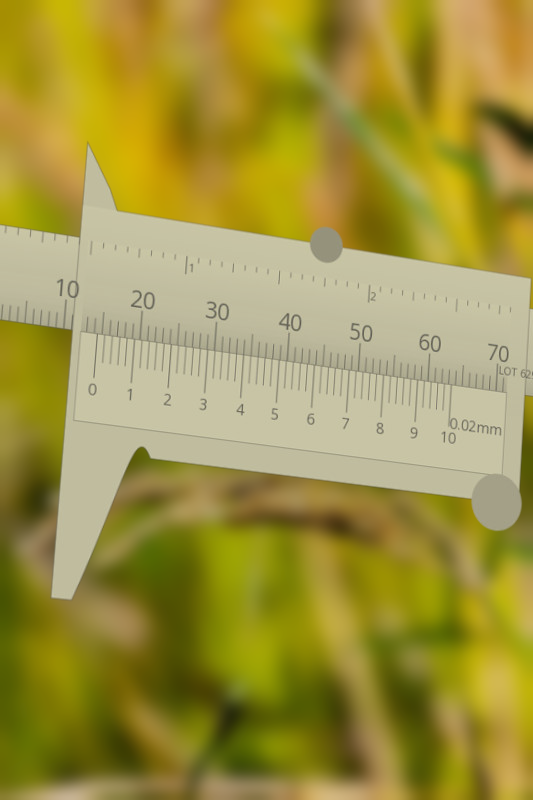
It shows 14.4; mm
